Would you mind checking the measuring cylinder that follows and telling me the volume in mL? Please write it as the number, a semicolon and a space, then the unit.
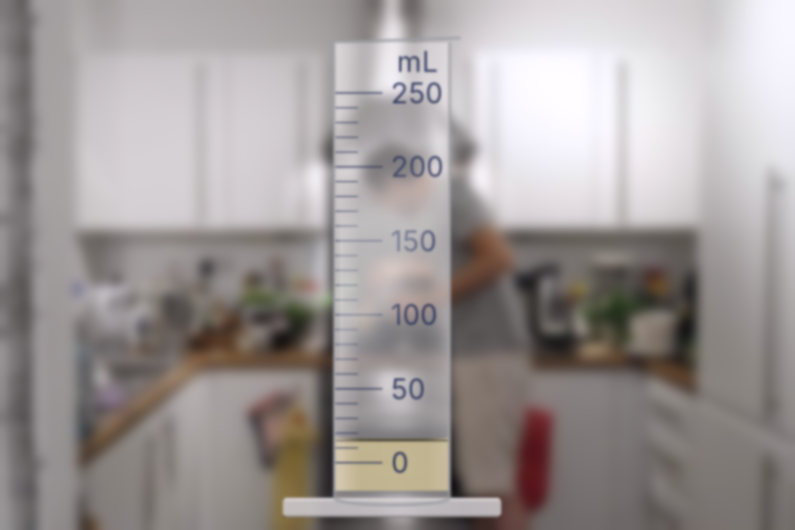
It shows 15; mL
